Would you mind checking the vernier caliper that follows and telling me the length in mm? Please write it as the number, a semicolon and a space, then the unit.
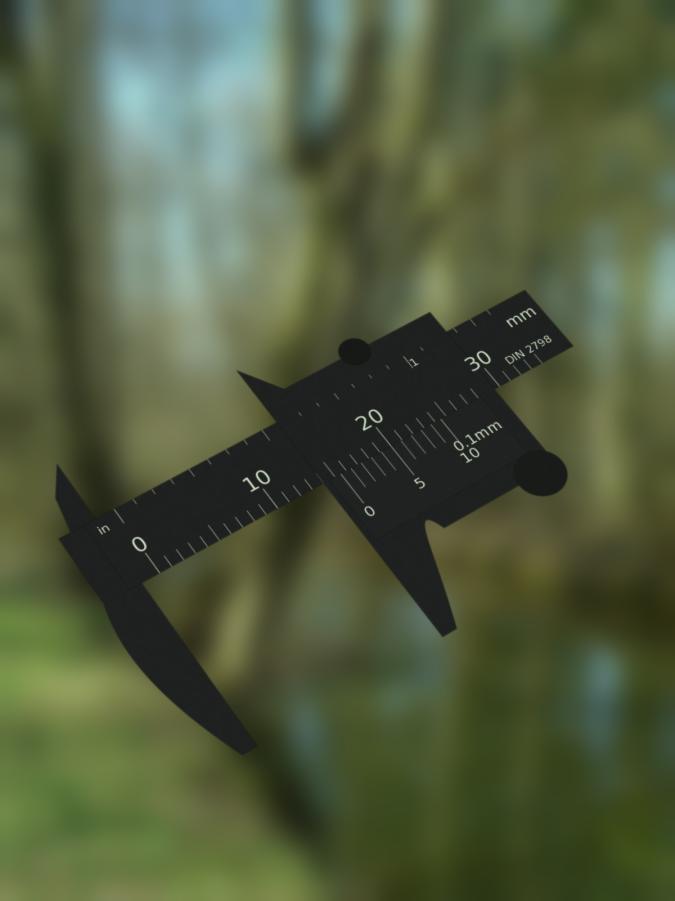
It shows 15.5; mm
